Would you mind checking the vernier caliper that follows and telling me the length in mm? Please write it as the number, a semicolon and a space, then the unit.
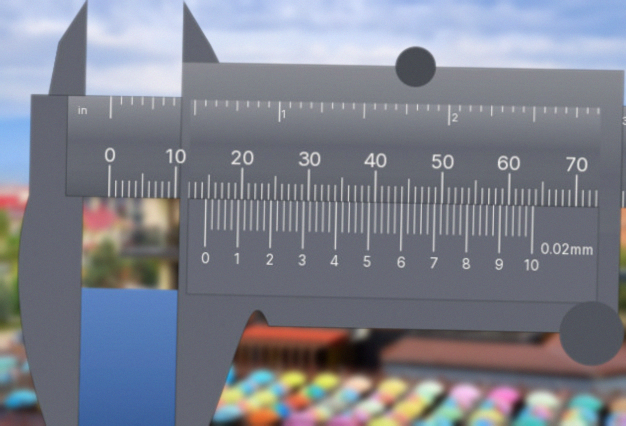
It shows 14.6; mm
